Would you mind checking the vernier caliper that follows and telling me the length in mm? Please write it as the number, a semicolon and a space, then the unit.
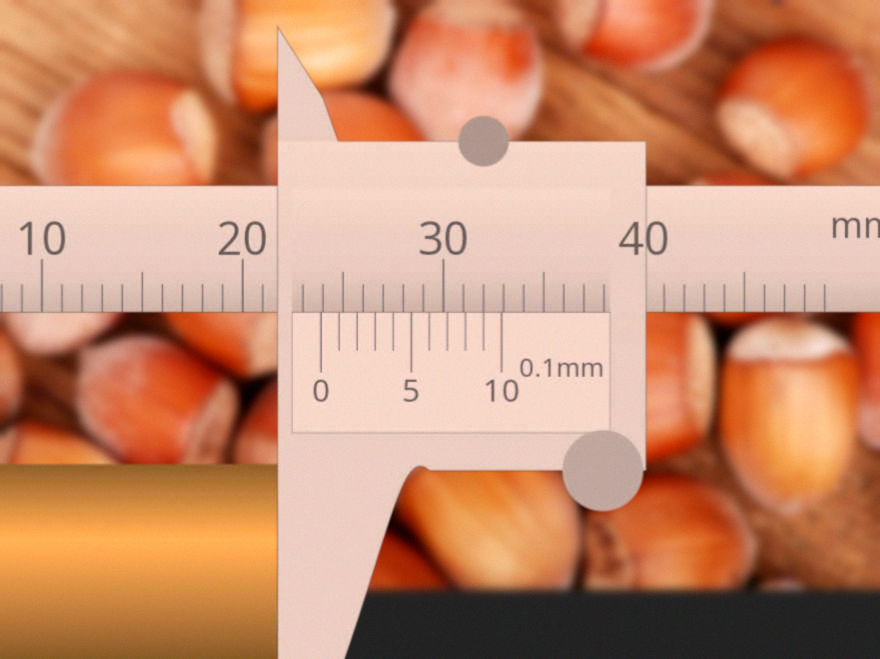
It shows 23.9; mm
